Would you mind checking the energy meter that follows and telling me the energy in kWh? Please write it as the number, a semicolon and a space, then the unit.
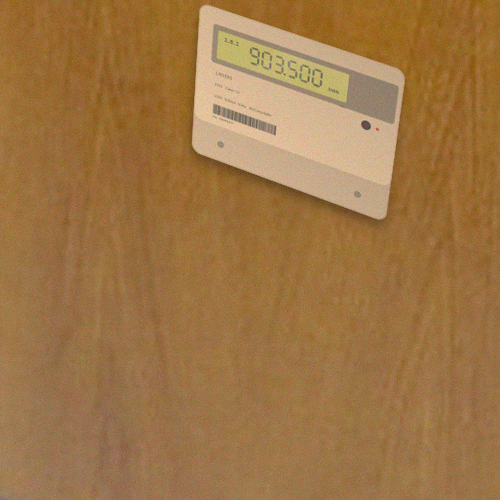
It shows 903.500; kWh
